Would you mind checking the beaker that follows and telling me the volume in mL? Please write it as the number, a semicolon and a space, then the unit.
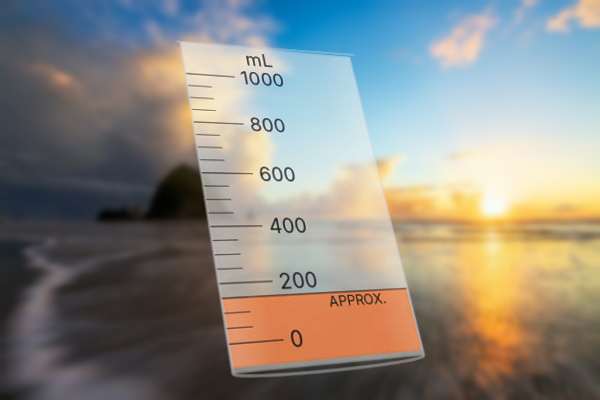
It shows 150; mL
